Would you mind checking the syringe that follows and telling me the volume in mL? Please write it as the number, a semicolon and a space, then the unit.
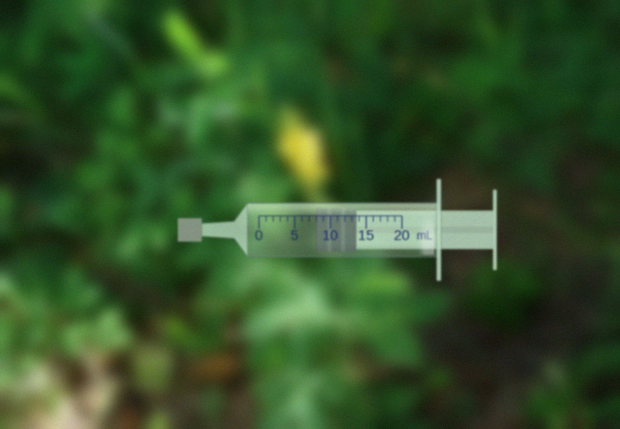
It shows 8; mL
